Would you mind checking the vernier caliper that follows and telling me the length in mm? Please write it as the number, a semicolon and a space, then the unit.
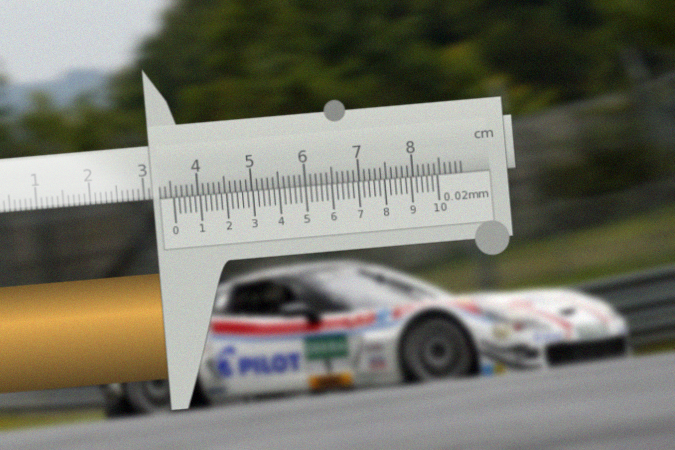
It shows 35.5; mm
